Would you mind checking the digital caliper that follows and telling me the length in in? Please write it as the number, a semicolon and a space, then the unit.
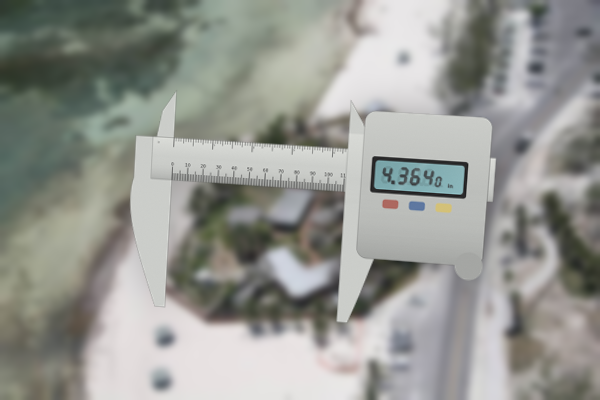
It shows 4.3640; in
